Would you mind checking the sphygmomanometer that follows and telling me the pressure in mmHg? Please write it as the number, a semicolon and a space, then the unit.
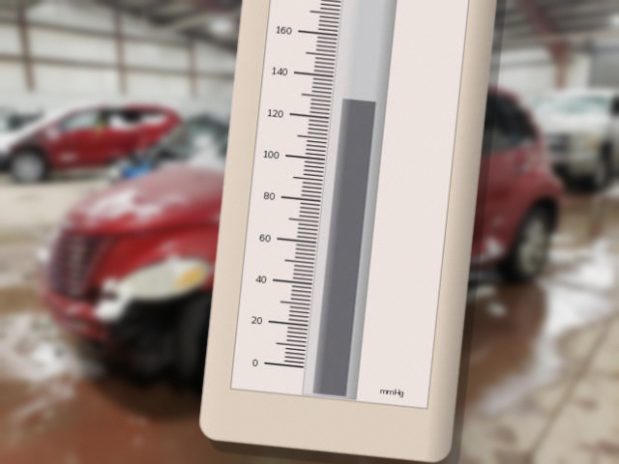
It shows 130; mmHg
